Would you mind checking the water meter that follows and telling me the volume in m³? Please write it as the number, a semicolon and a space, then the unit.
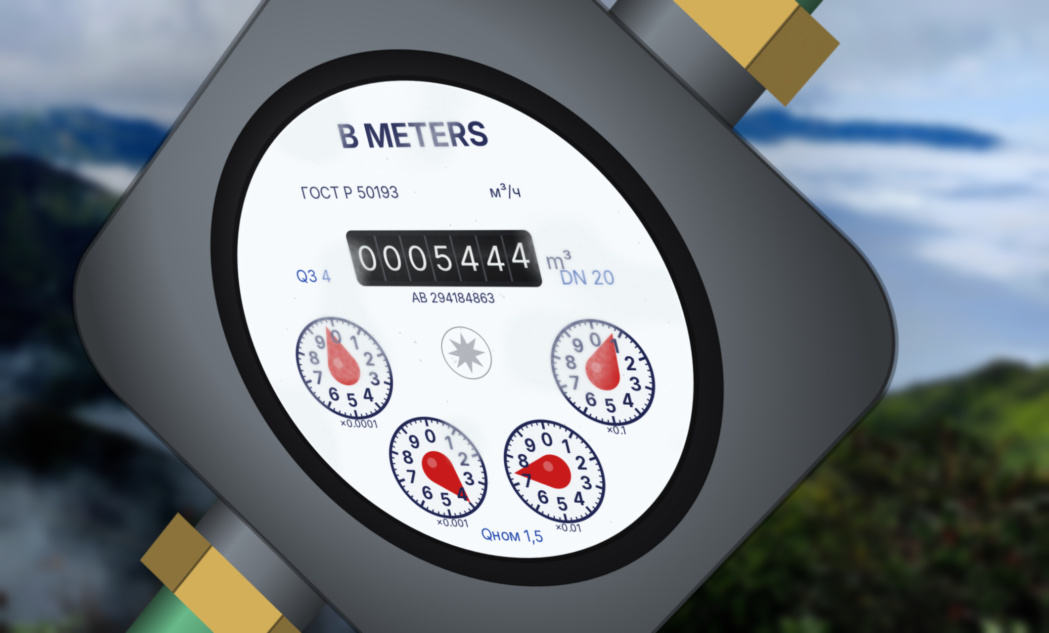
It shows 5444.0739; m³
